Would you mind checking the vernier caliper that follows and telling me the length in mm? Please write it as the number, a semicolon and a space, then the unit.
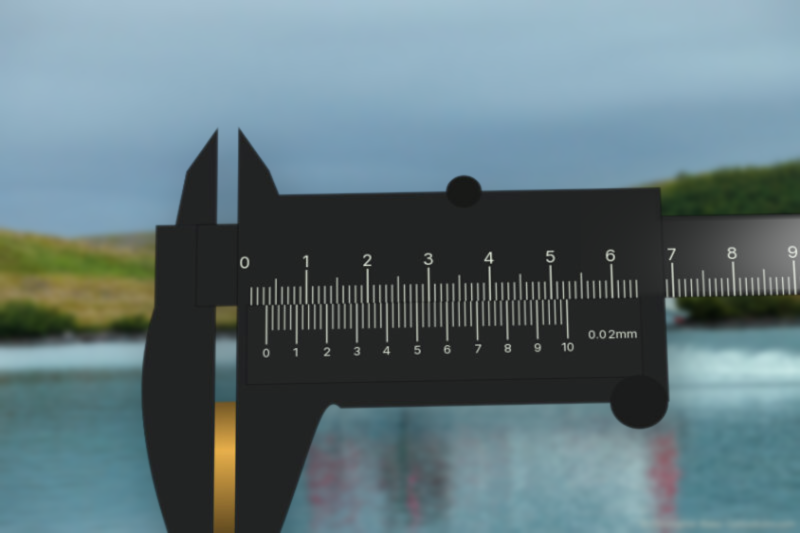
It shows 3.5; mm
